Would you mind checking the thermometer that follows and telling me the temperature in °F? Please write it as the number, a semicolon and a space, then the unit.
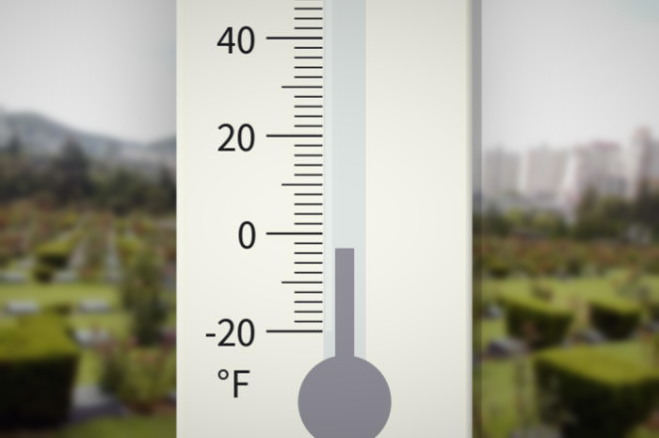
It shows -3; °F
